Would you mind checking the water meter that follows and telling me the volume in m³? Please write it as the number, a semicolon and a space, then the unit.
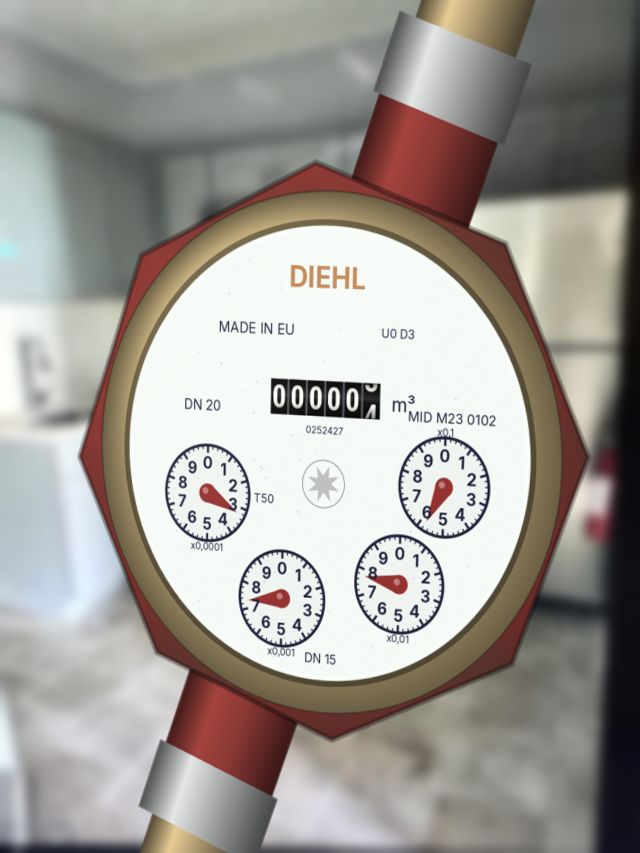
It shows 3.5773; m³
